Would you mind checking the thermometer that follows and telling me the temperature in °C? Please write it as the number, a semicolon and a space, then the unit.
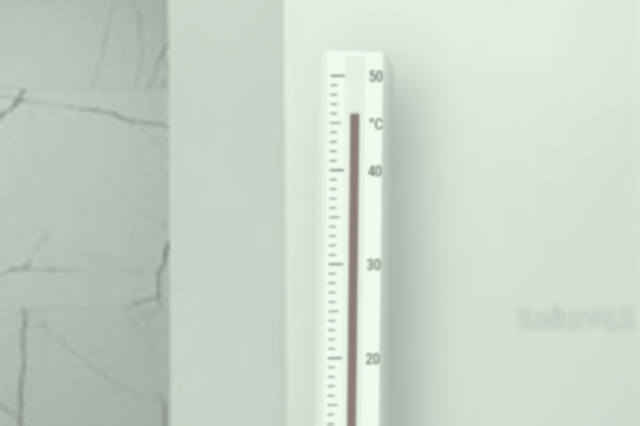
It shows 46; °C
